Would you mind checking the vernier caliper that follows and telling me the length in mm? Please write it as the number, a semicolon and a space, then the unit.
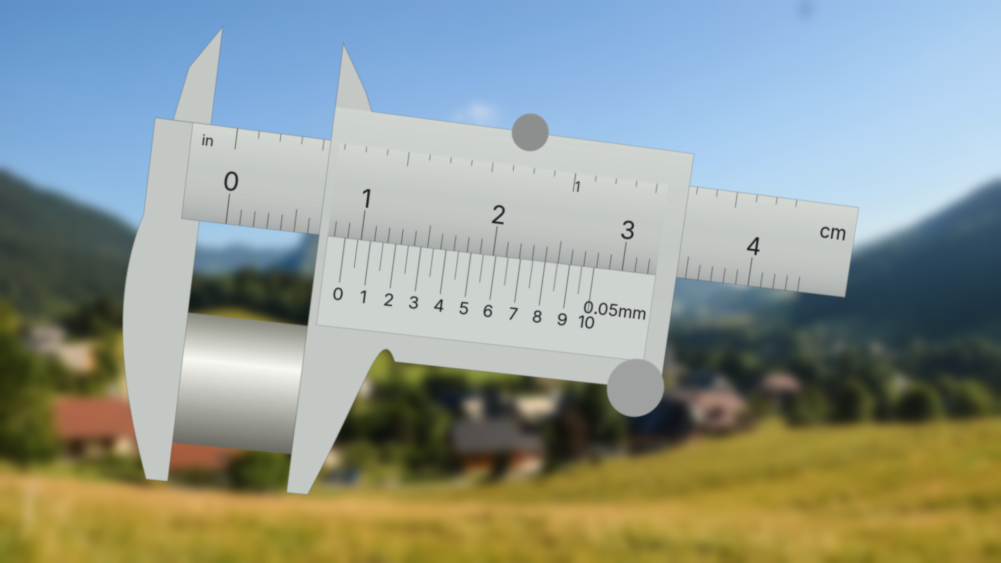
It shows 8.8; mm
